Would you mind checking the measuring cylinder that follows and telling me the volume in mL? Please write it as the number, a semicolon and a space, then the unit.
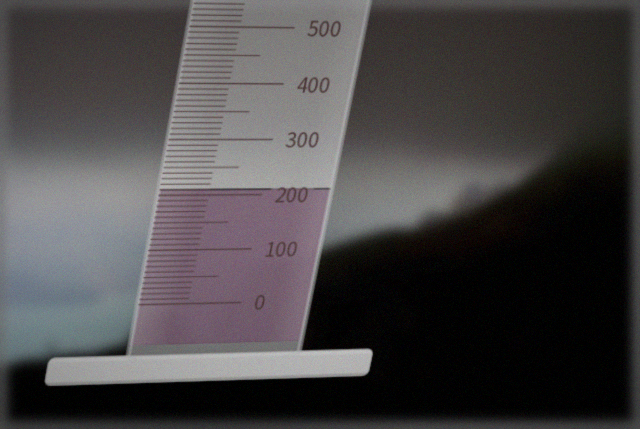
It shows 210; mL
